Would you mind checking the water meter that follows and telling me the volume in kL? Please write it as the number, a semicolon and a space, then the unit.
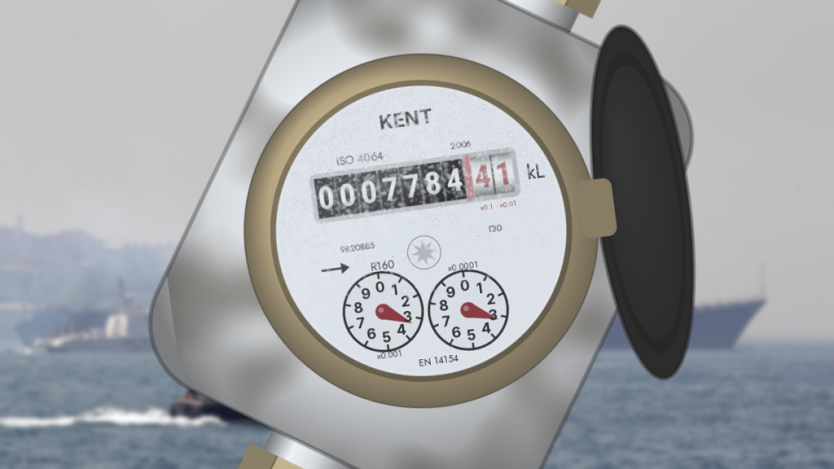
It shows 7784.4133; kL
